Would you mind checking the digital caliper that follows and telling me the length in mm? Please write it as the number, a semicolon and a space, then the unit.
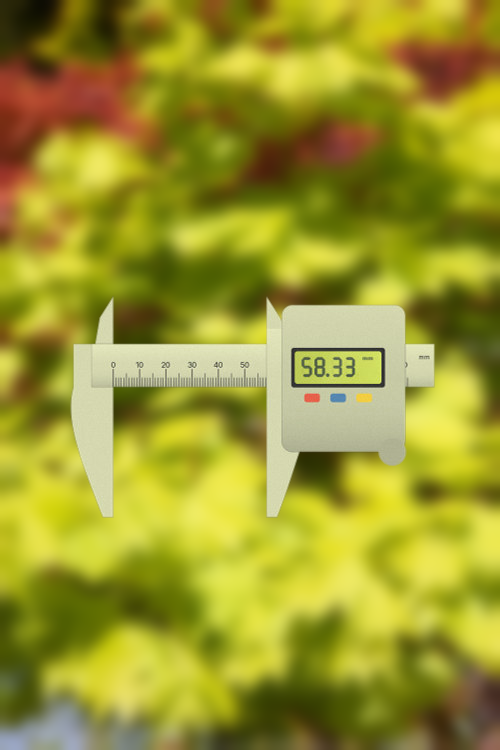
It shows 58.33; mm
